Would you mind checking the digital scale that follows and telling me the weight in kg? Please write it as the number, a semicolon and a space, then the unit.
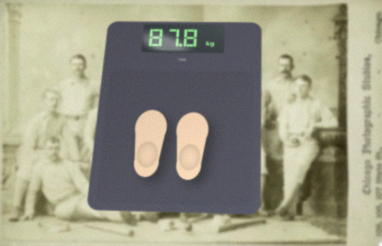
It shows 87.8; kg
